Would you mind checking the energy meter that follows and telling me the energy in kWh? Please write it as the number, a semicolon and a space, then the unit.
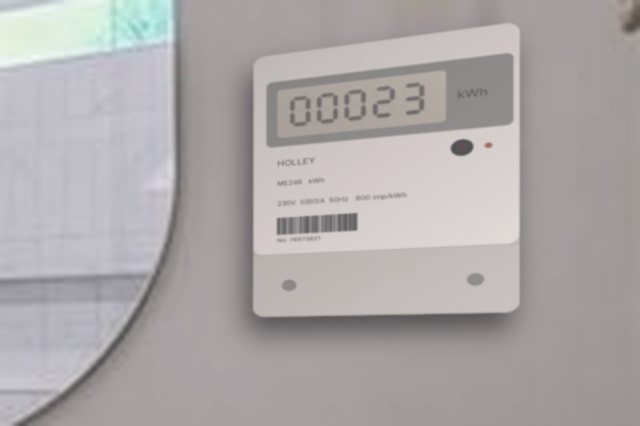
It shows 23; kWh
